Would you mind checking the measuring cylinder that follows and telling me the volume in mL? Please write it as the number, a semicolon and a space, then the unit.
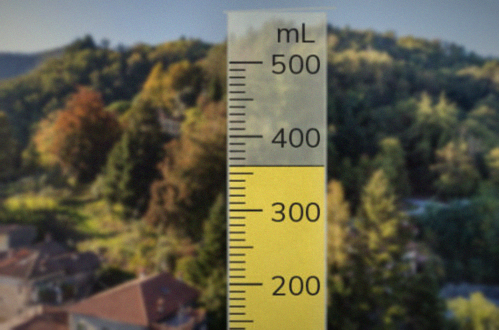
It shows 360; mL
